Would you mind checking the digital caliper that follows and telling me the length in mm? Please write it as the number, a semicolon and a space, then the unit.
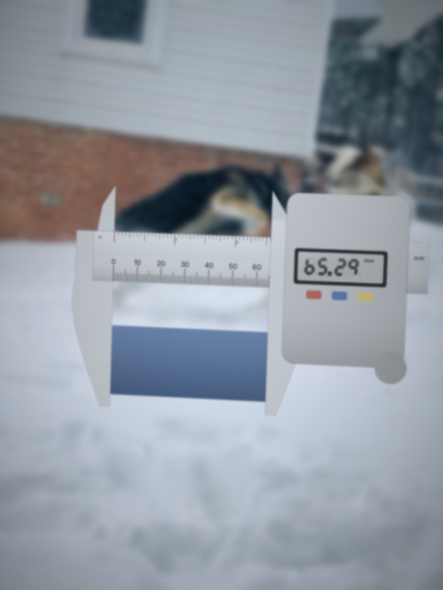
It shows 65.29; mm
